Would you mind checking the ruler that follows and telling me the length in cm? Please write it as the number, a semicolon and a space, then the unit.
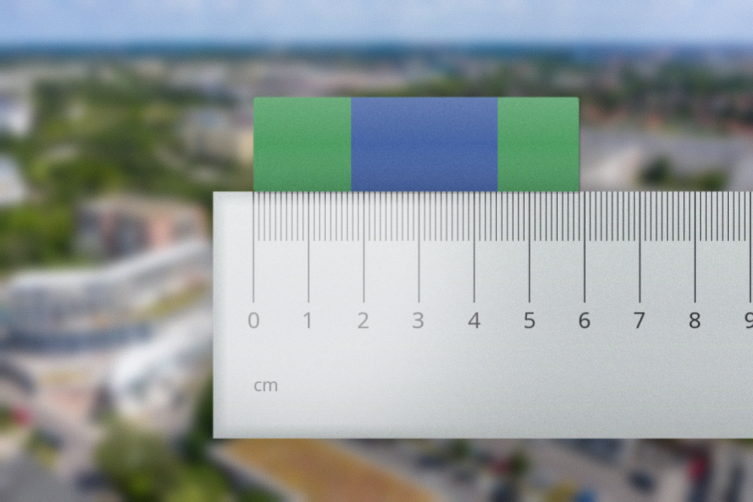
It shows 5.9; cm
